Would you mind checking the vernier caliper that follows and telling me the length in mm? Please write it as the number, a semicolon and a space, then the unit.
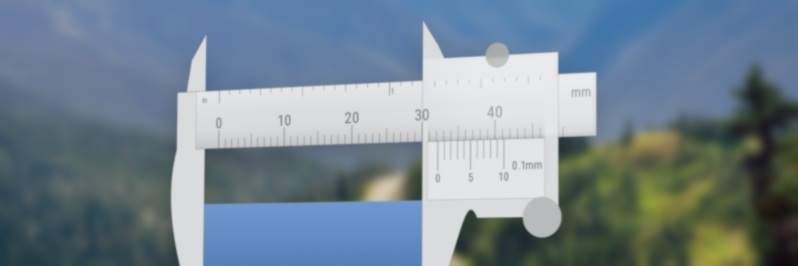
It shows 32.2; mm
